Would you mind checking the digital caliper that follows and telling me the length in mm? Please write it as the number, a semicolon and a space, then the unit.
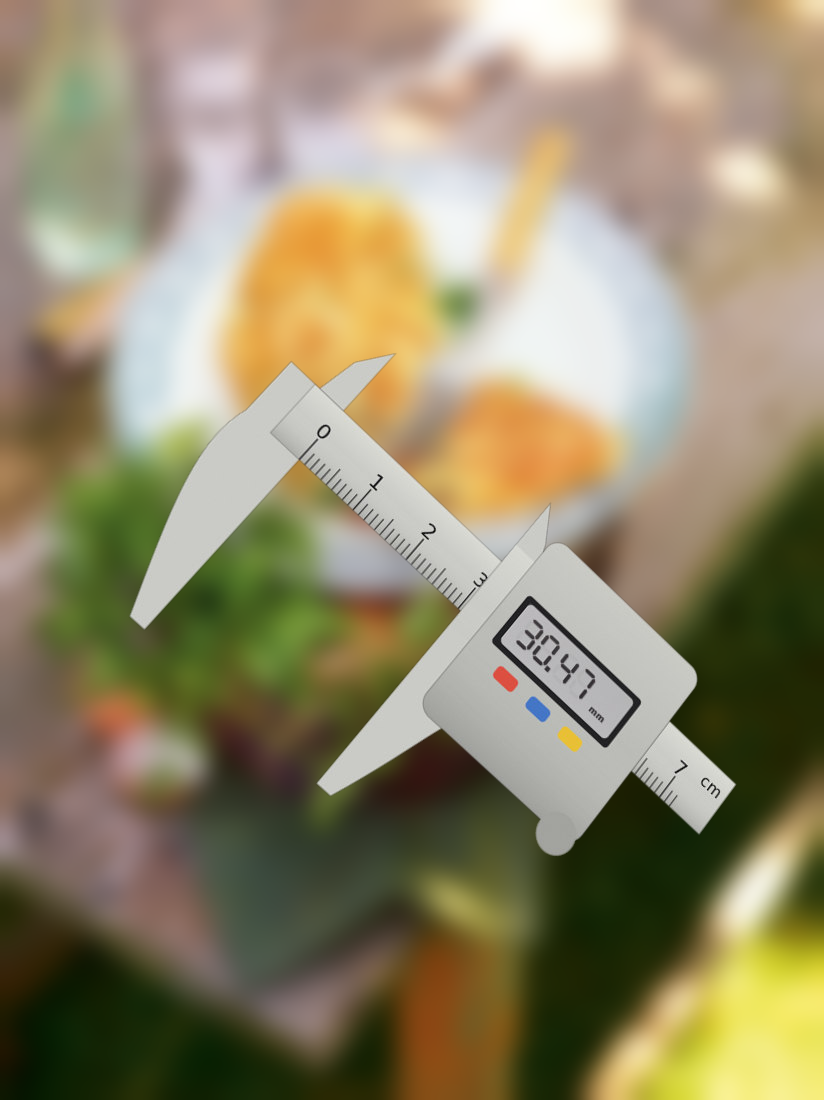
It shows 30.47; mm
